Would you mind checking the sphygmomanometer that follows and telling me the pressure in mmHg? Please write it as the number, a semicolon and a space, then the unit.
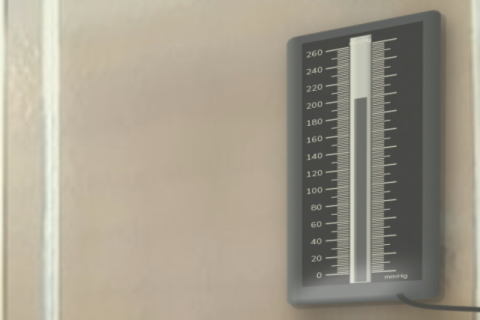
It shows 200; mmHg
